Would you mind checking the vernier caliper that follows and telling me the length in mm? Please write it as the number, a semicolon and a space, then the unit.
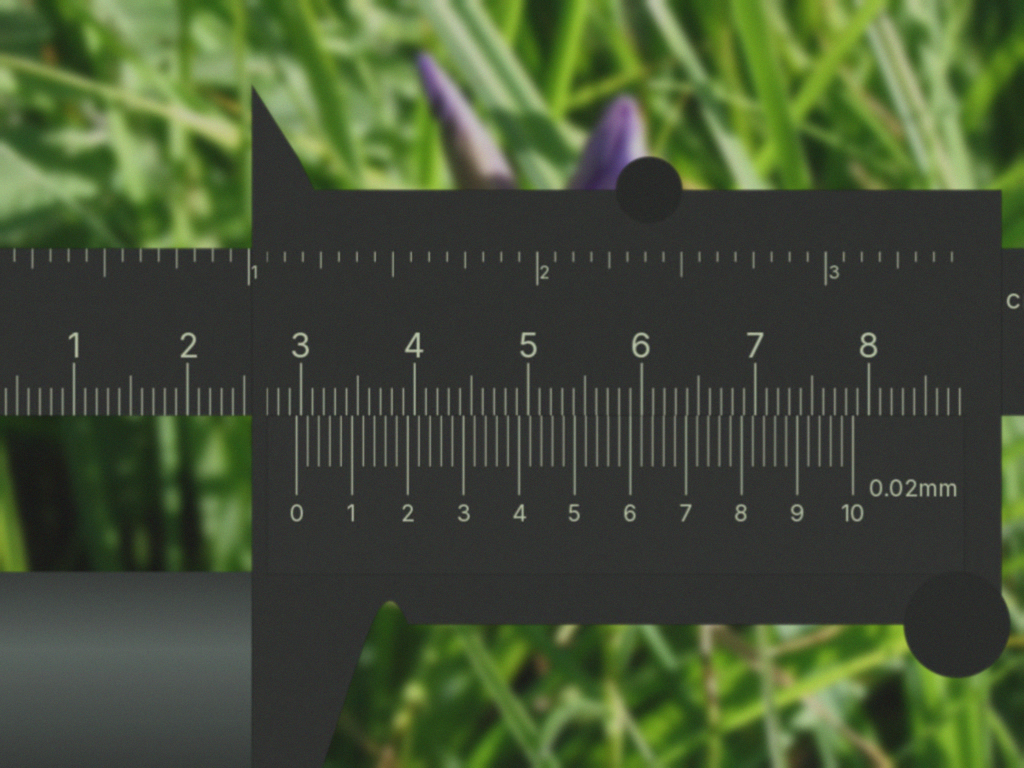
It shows 29.6; mm
